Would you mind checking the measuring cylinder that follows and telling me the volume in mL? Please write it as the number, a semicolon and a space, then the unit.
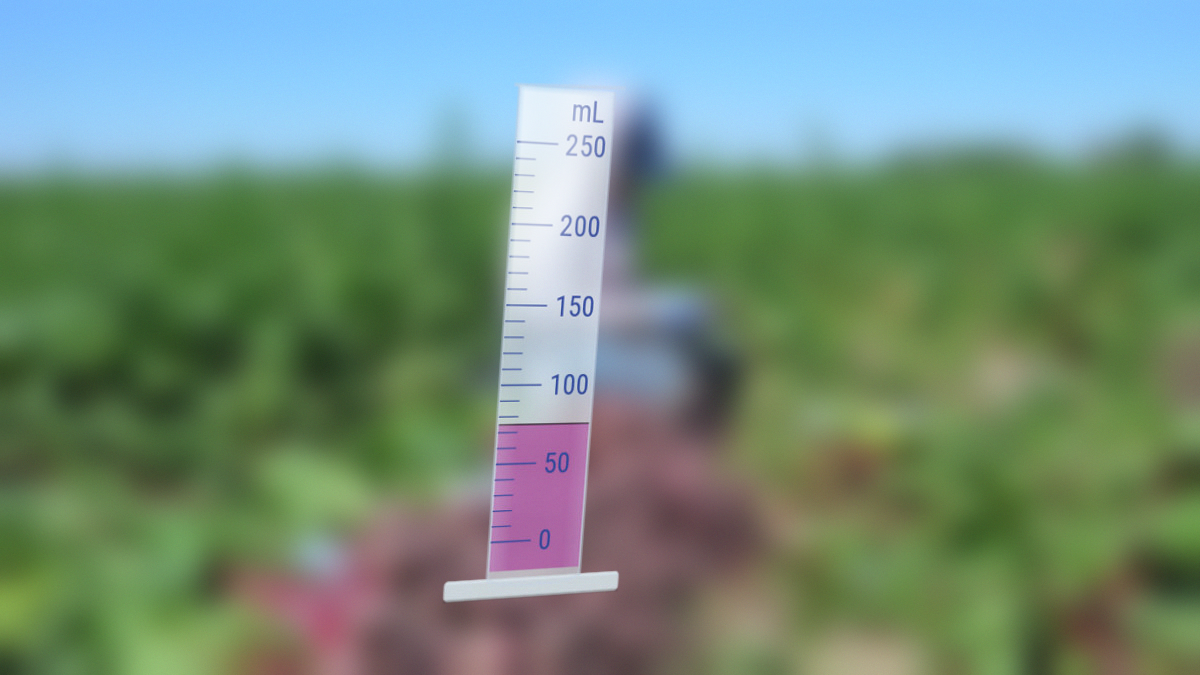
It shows 75; mL
